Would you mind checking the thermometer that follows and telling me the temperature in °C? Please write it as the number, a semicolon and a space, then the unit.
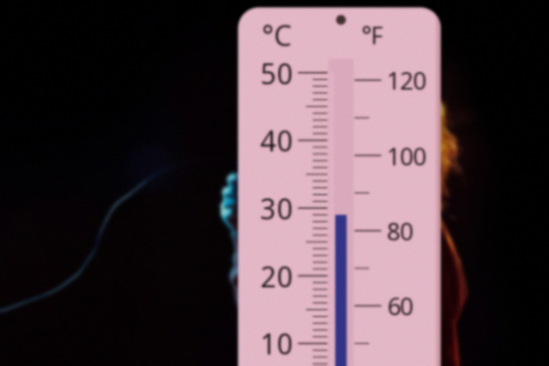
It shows 29; °C
